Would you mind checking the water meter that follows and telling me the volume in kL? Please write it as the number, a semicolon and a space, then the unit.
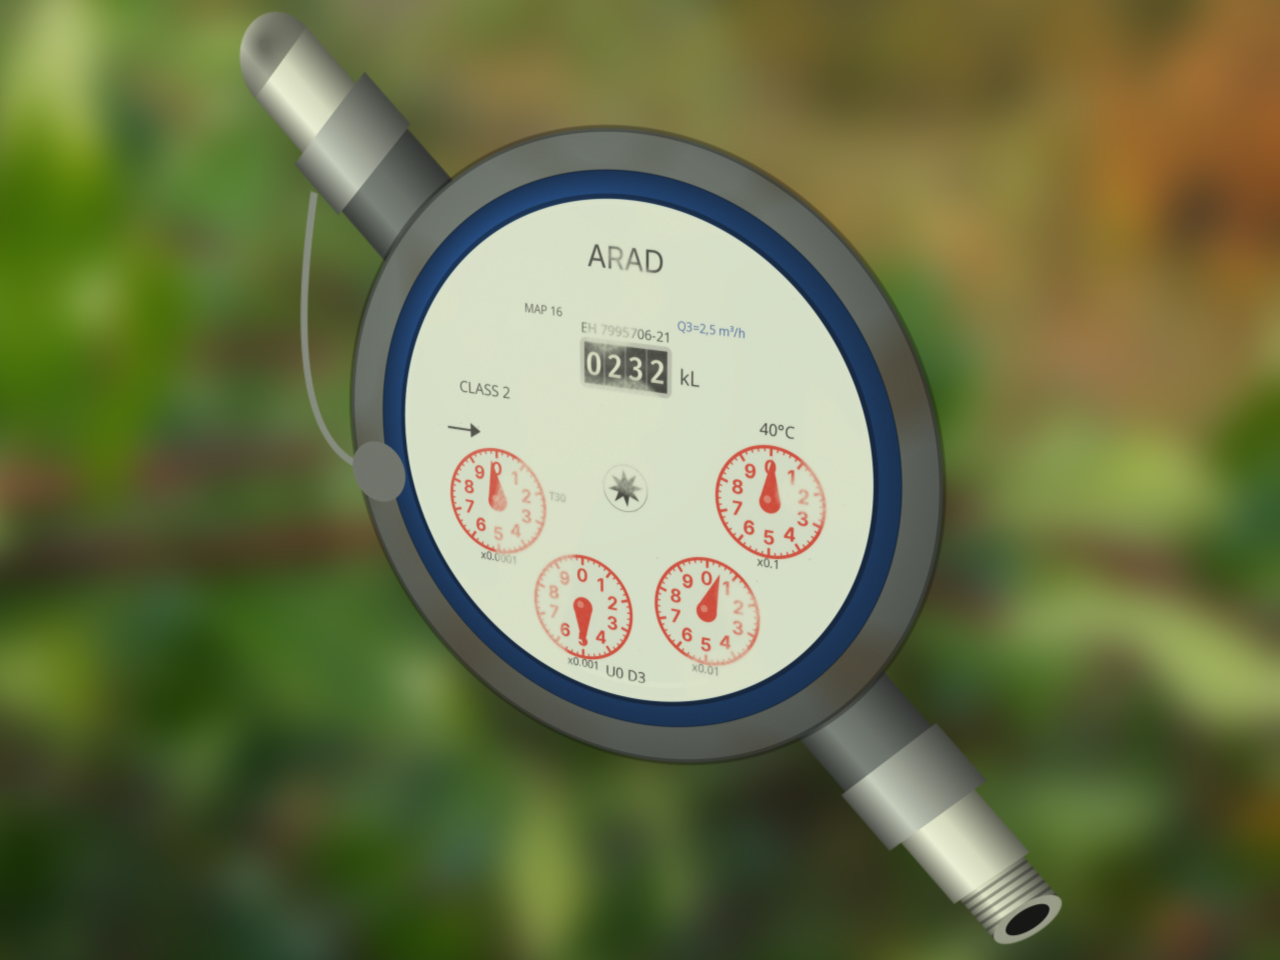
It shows 232.0049; kL
